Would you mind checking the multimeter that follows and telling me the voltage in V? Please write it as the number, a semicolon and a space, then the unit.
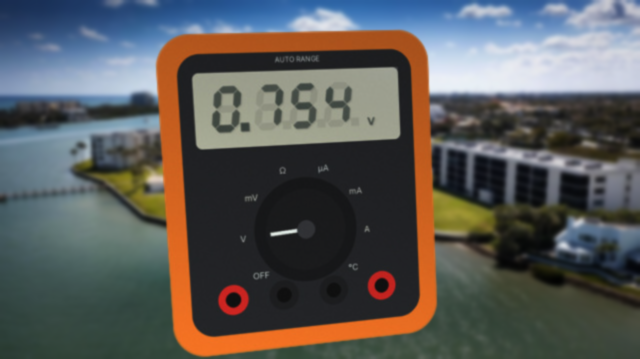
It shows 0.754; V
